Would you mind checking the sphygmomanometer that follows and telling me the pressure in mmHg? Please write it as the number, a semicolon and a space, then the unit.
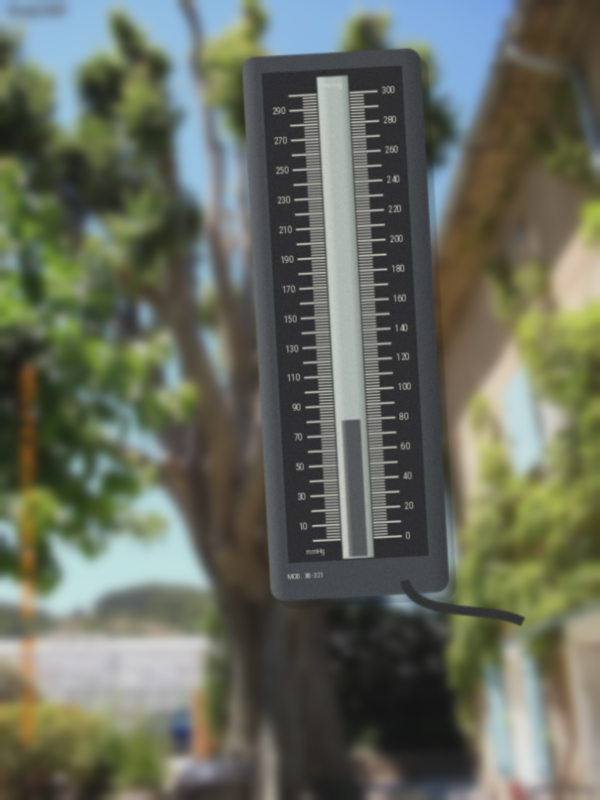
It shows 80; mmHg
